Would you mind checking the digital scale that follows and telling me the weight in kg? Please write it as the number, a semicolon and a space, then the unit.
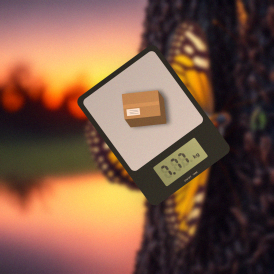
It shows 7.77; kg
